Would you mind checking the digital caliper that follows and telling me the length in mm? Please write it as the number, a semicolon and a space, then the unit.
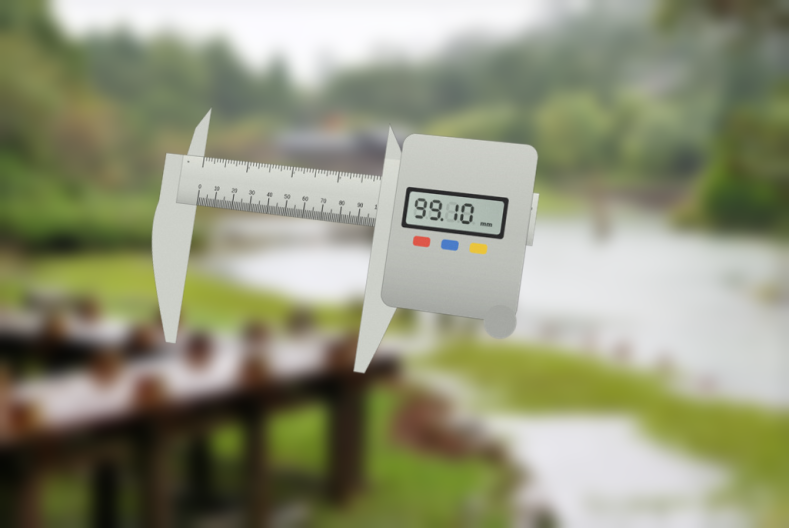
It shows 99.10; mm
